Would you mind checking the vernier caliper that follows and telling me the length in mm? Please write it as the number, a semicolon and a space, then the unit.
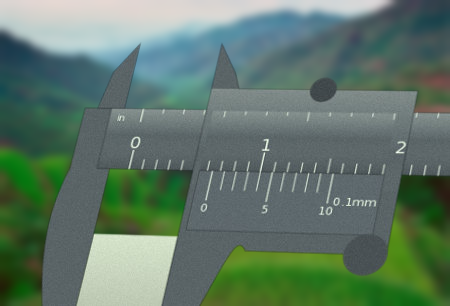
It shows 6.4; mm
